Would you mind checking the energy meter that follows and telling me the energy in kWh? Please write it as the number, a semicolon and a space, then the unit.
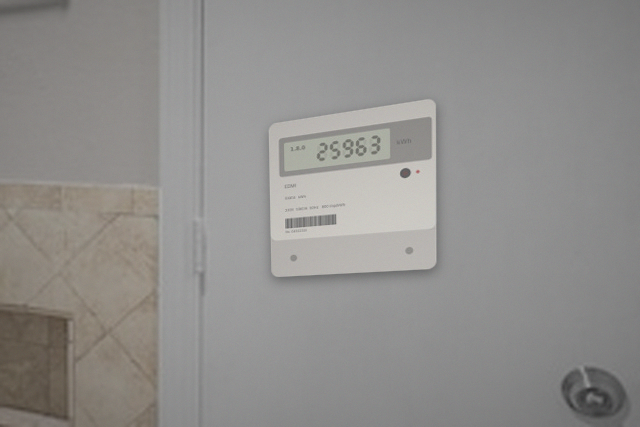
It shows 25963; kWh
